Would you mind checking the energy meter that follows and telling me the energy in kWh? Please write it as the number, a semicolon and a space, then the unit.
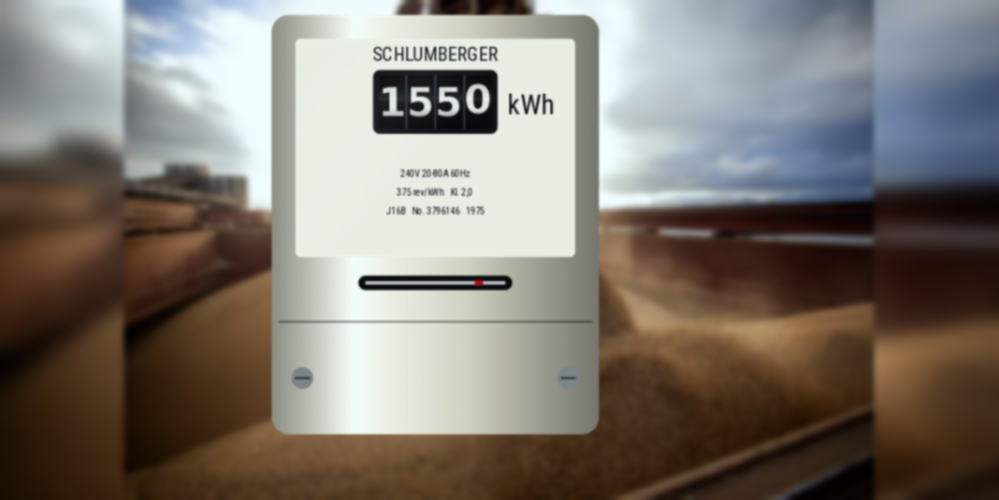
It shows 1550; kWh
